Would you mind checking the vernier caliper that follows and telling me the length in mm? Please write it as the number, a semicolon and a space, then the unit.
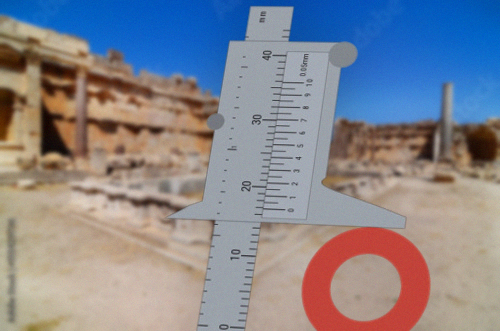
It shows 16.8; mm
